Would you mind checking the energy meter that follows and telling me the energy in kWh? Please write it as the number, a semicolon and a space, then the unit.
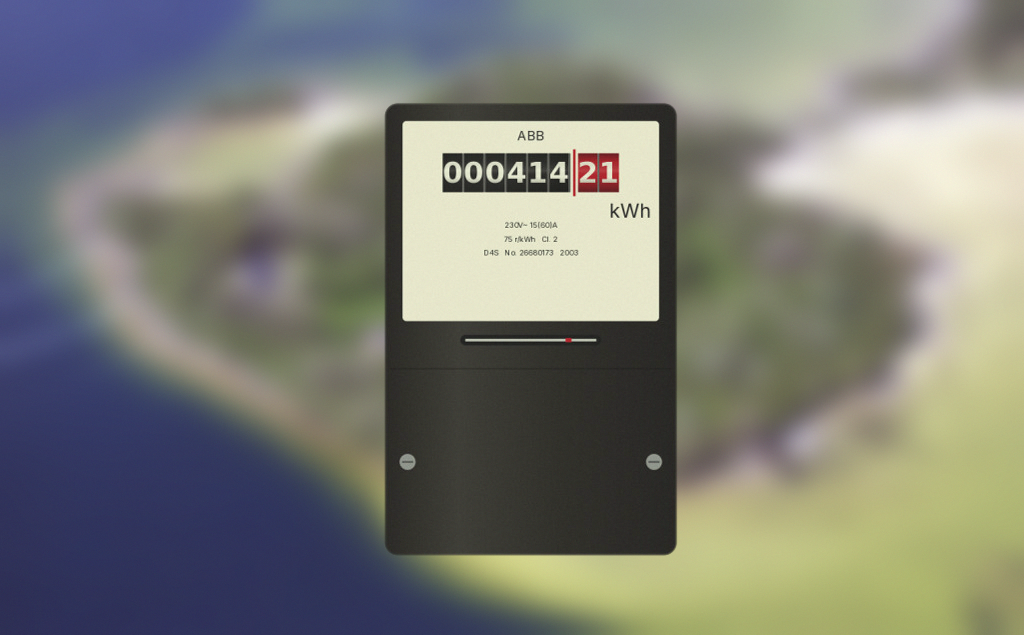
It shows 414.21; kWh
